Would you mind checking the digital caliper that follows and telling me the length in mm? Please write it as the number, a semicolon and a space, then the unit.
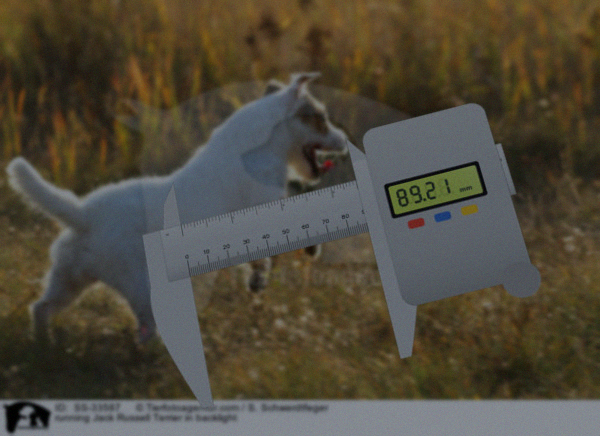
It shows 89.21; mm
